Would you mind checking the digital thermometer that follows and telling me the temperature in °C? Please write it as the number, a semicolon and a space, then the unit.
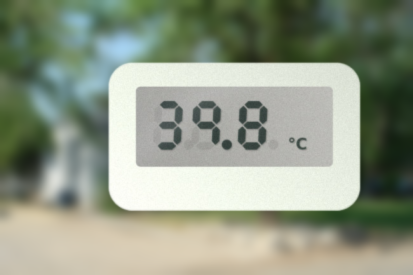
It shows 39.8; °C
